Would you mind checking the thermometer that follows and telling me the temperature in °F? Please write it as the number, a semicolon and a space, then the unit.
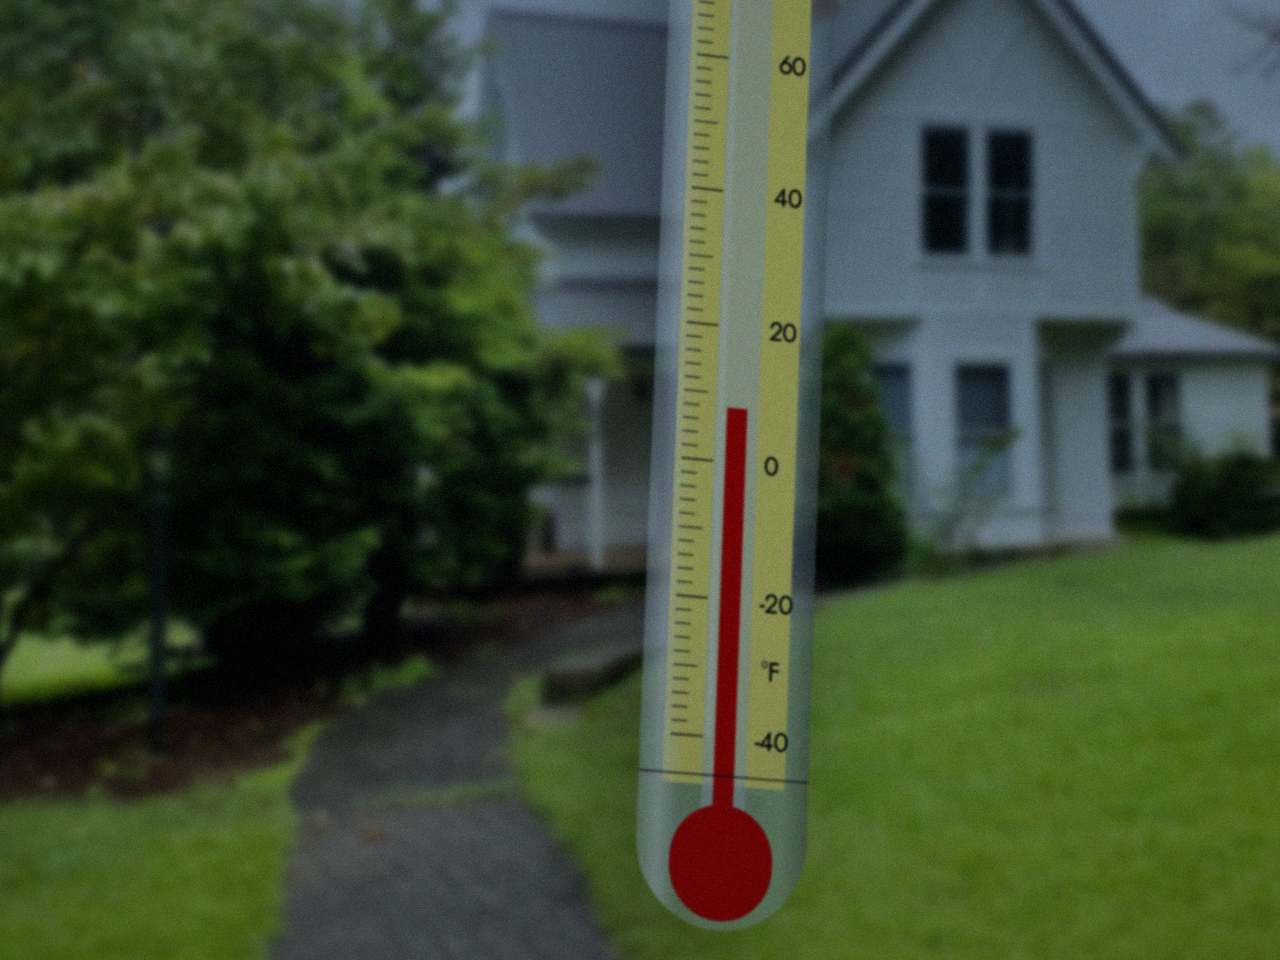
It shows 8; °F
